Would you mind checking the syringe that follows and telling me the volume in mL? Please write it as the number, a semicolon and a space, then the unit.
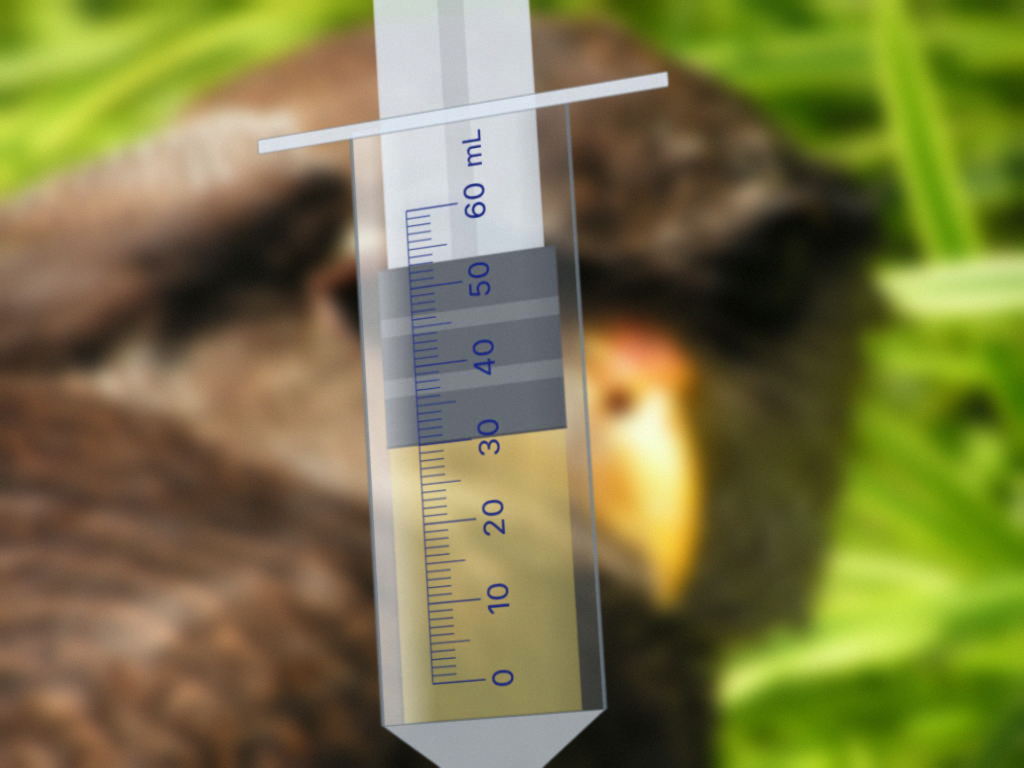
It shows 30; mL
